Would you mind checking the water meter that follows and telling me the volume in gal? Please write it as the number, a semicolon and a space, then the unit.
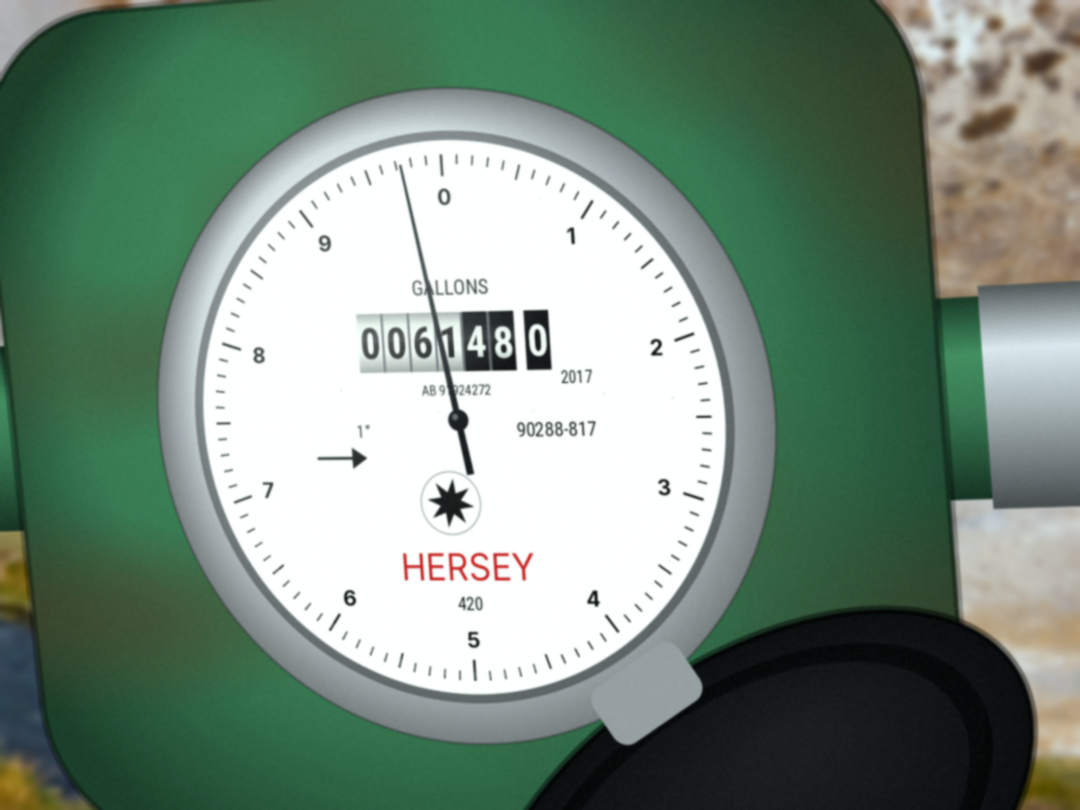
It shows 61479.7; gal
